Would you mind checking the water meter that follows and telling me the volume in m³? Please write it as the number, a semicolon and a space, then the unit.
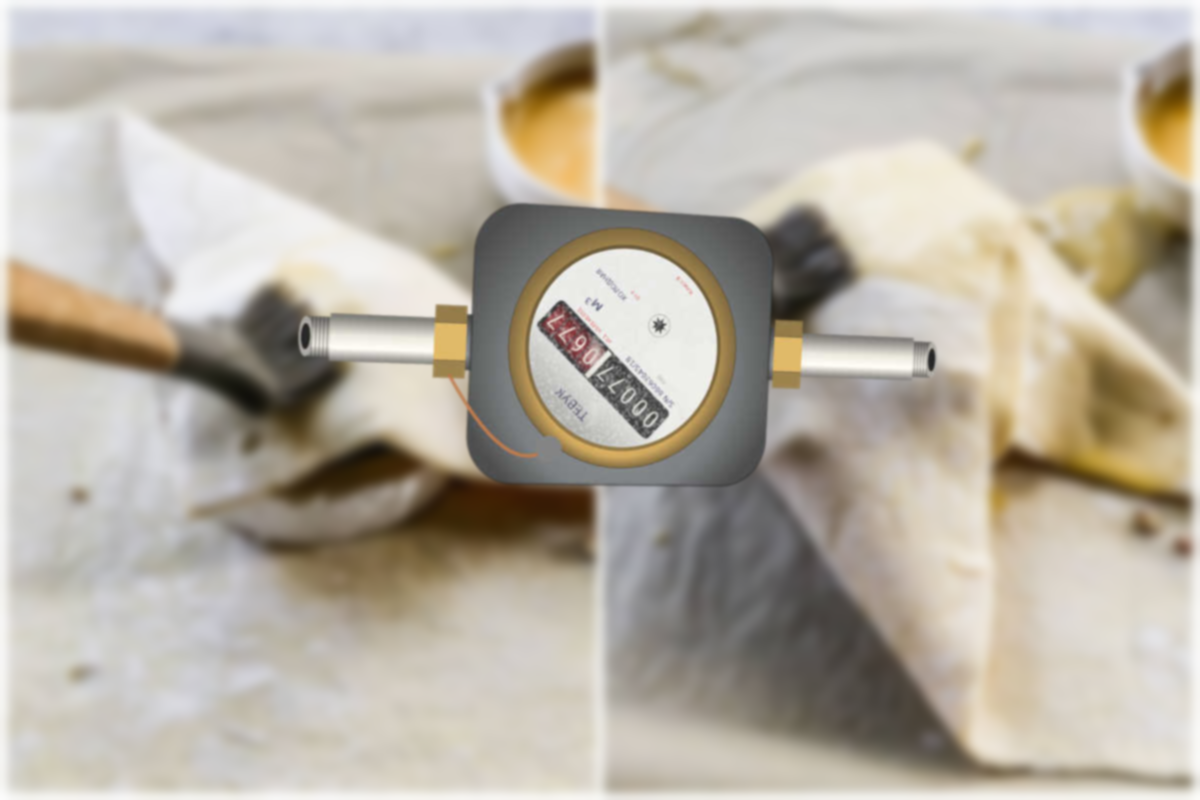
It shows 77.0677; m³
